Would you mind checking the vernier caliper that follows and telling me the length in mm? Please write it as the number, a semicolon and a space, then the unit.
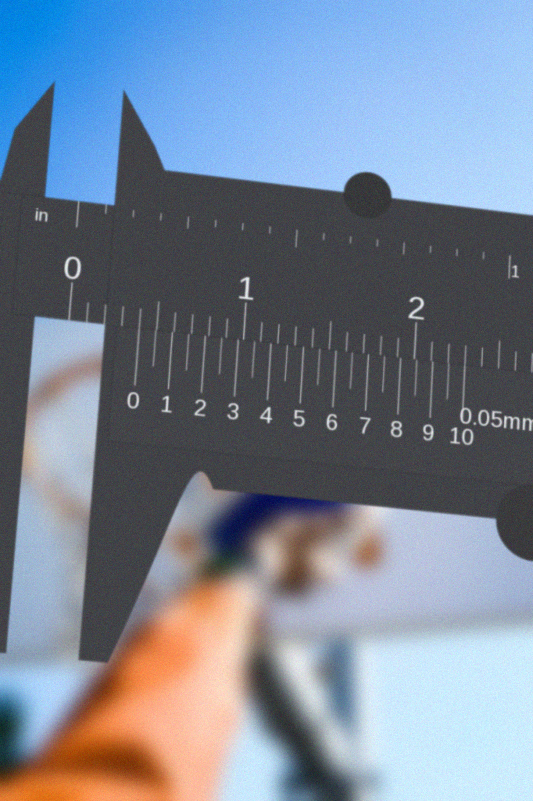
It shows 4.0; mm
